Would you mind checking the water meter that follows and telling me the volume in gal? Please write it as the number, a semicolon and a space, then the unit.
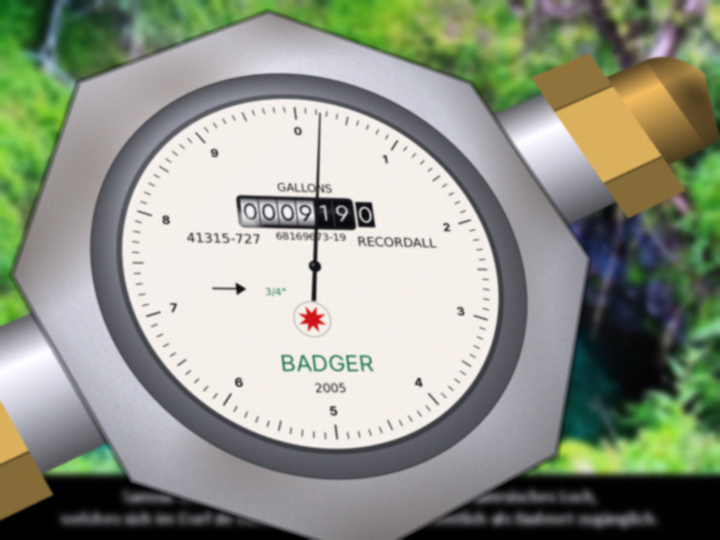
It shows 9190.2; gal
